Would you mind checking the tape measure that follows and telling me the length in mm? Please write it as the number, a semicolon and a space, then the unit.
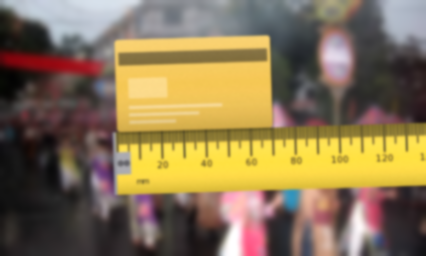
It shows 70; mm
